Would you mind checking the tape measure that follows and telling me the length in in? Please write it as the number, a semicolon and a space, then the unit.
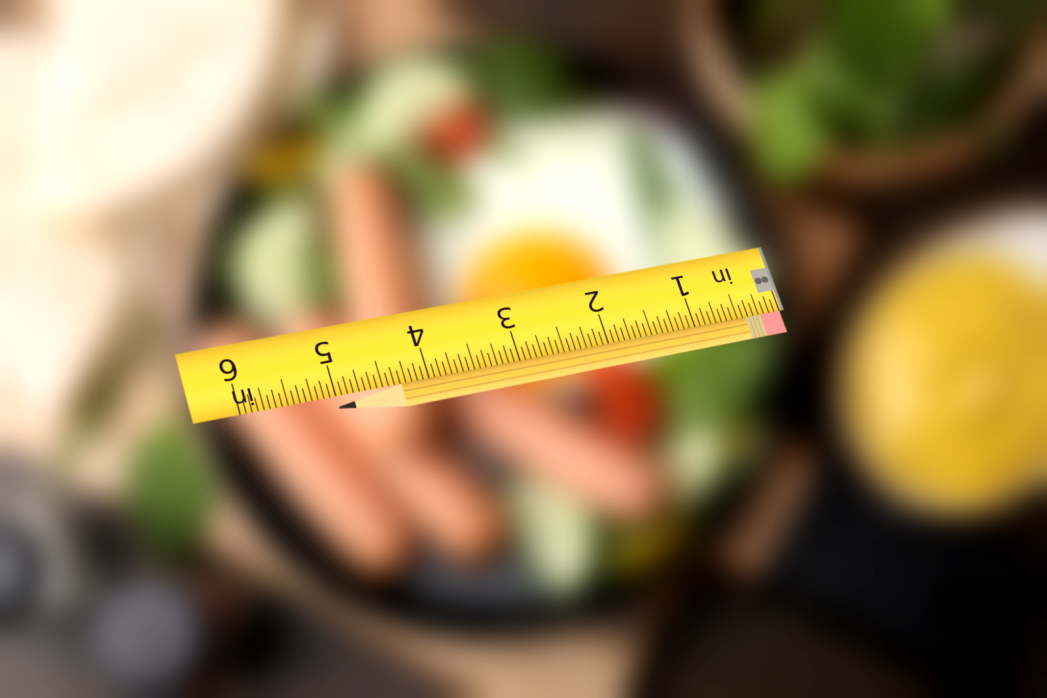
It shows 5; in
